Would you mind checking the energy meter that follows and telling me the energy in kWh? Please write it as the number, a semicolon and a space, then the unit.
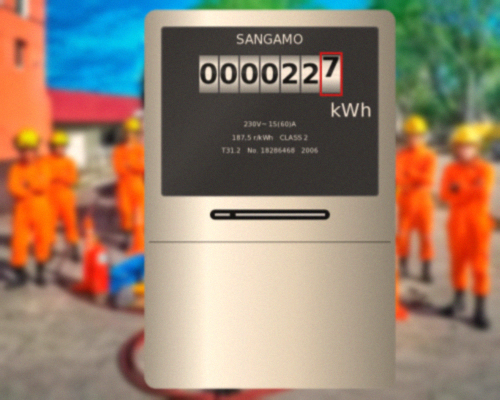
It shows 22.7; kWh
